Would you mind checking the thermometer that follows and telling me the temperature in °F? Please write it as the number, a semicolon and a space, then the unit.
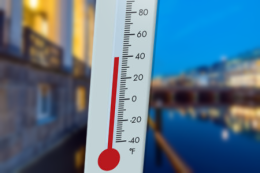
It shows 40; °F
